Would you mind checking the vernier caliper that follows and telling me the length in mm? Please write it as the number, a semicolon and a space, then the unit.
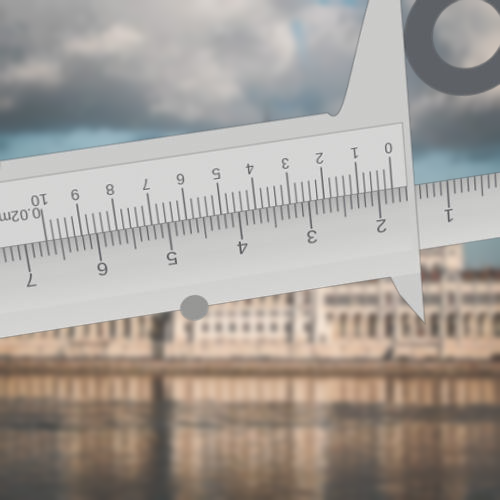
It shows 18.0; mm
